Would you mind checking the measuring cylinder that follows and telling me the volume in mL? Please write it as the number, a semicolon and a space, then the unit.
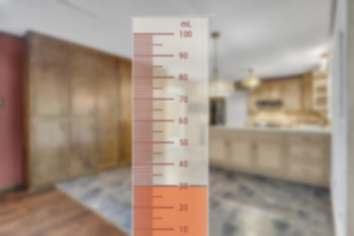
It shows 30; mL
